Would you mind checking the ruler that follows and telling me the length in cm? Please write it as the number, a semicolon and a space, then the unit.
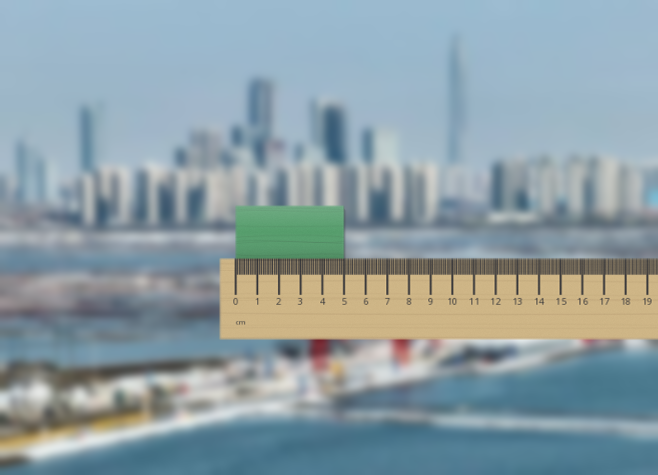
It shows 5; cm
